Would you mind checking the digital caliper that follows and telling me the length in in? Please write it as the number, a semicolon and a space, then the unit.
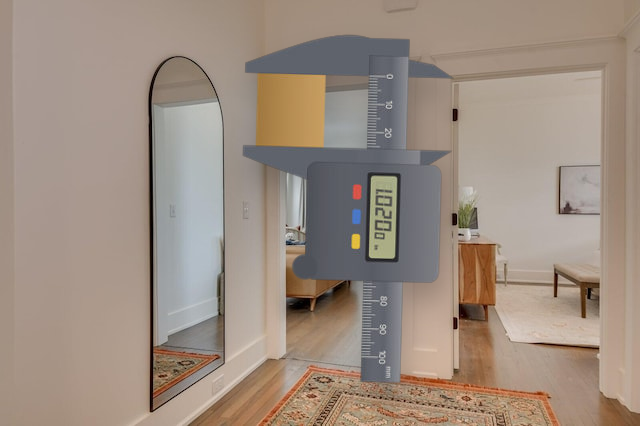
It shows 1.0200; in
